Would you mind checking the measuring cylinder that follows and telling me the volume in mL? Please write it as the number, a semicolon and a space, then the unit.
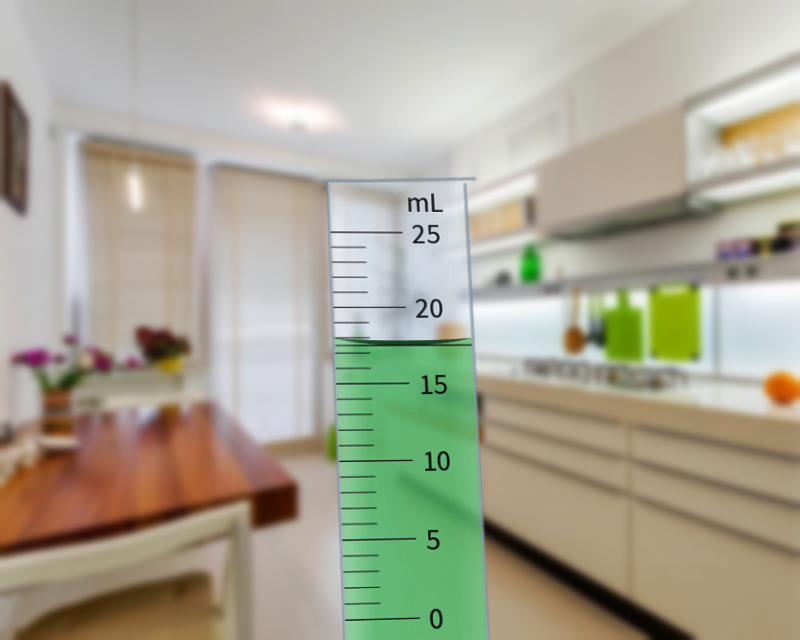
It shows 17.5; mL
